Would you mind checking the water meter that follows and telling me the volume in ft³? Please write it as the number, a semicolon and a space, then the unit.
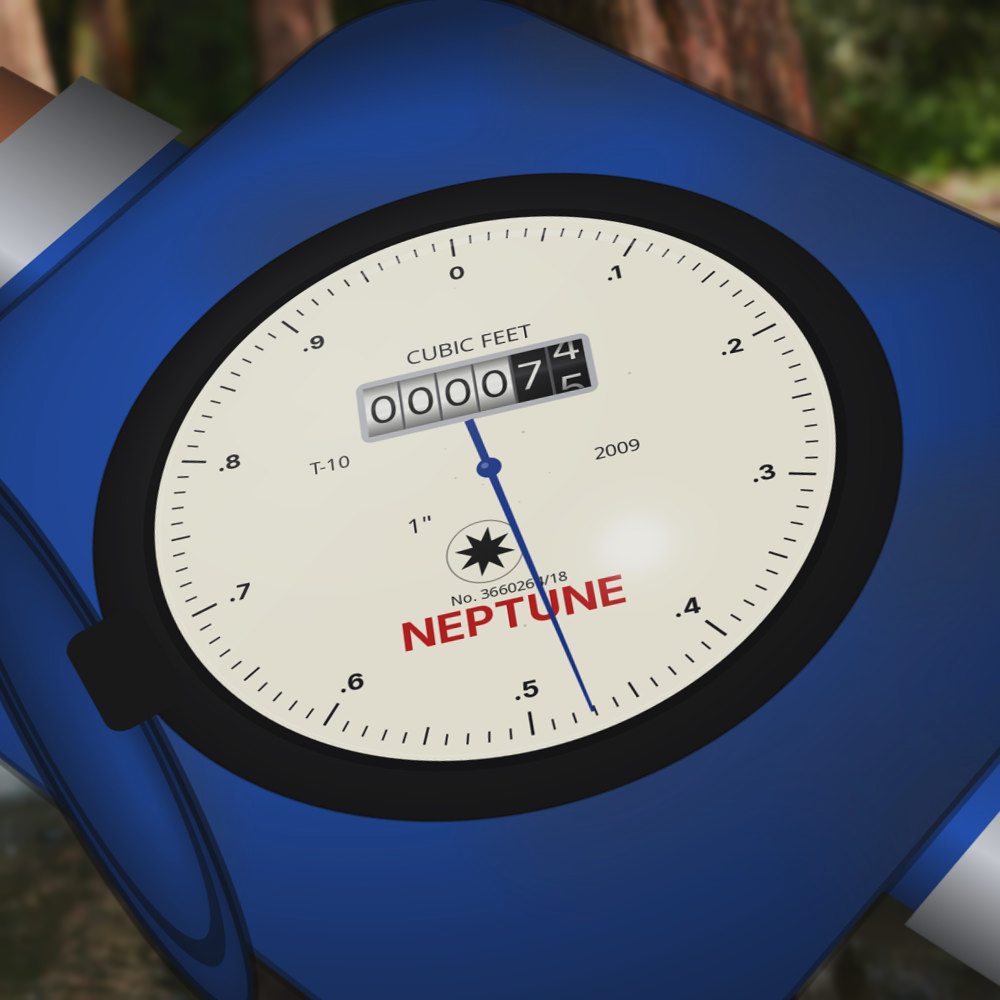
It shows 74.47; ft³
